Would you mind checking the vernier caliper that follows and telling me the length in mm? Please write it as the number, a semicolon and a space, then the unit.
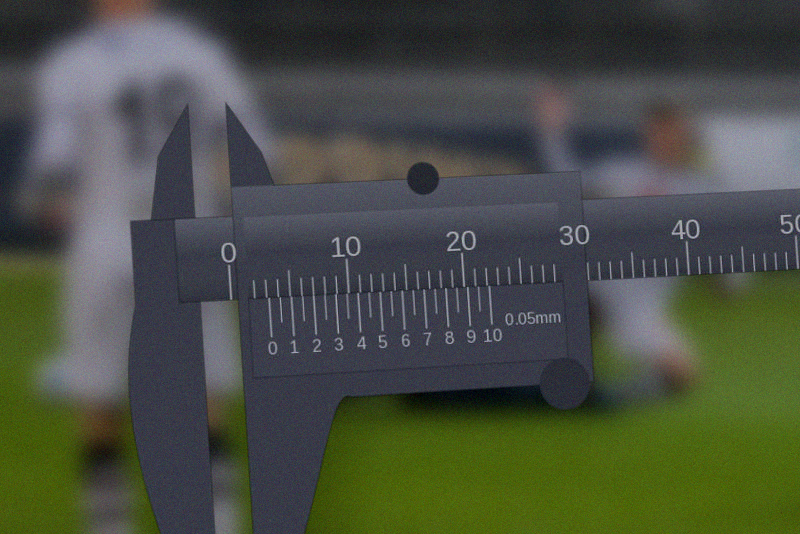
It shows 3.2; mm
